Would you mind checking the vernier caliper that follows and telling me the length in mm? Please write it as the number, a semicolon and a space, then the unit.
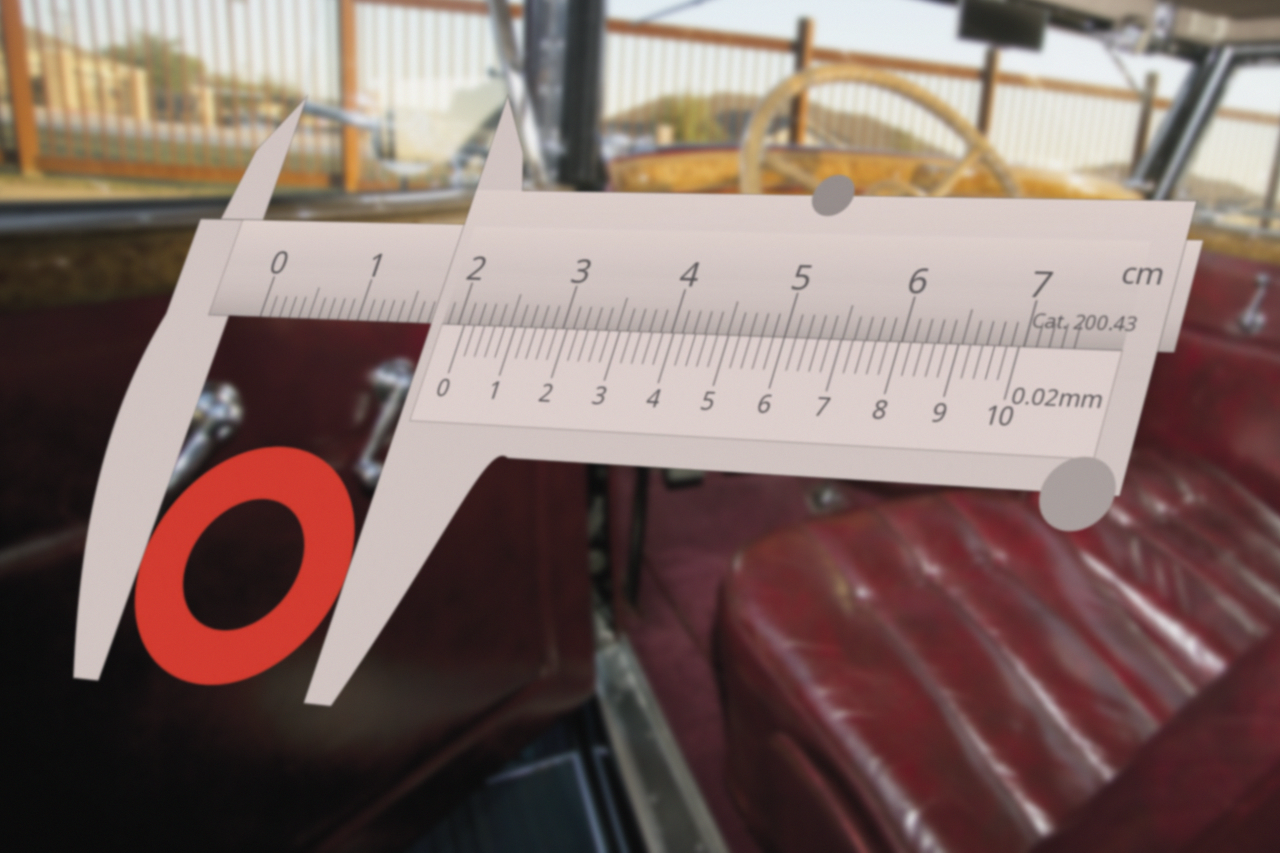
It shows 20.6; mm
